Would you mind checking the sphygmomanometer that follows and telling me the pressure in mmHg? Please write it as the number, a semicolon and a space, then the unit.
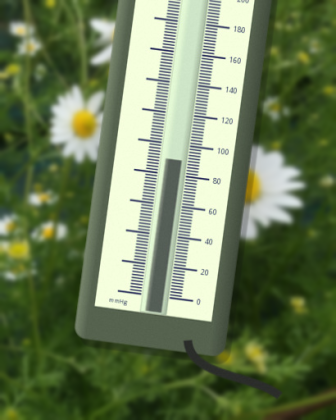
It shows 90; mmHg
